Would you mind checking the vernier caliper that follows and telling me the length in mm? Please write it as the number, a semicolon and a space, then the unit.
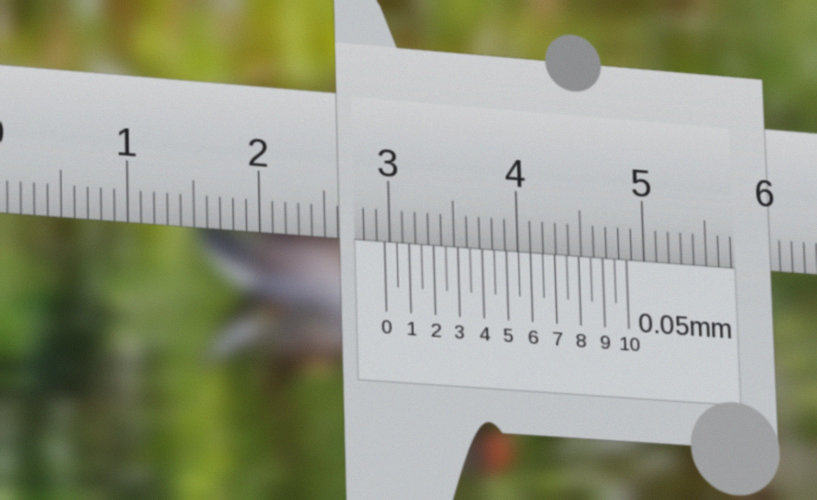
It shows 29.6; mm
